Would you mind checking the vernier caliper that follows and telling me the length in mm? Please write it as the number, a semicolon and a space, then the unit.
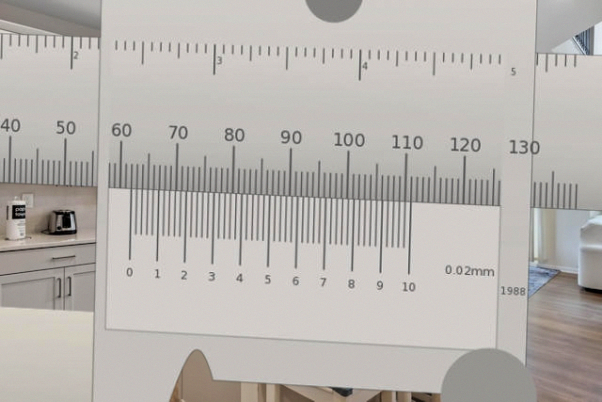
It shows 62.0; mm
